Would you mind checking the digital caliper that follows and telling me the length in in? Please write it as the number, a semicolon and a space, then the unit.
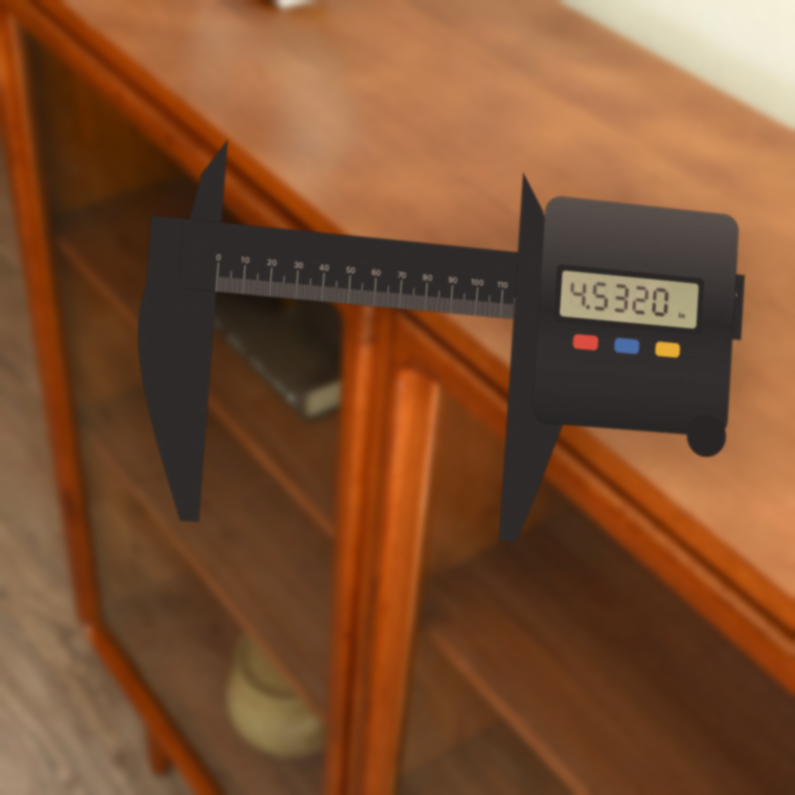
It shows 4.5320; in
